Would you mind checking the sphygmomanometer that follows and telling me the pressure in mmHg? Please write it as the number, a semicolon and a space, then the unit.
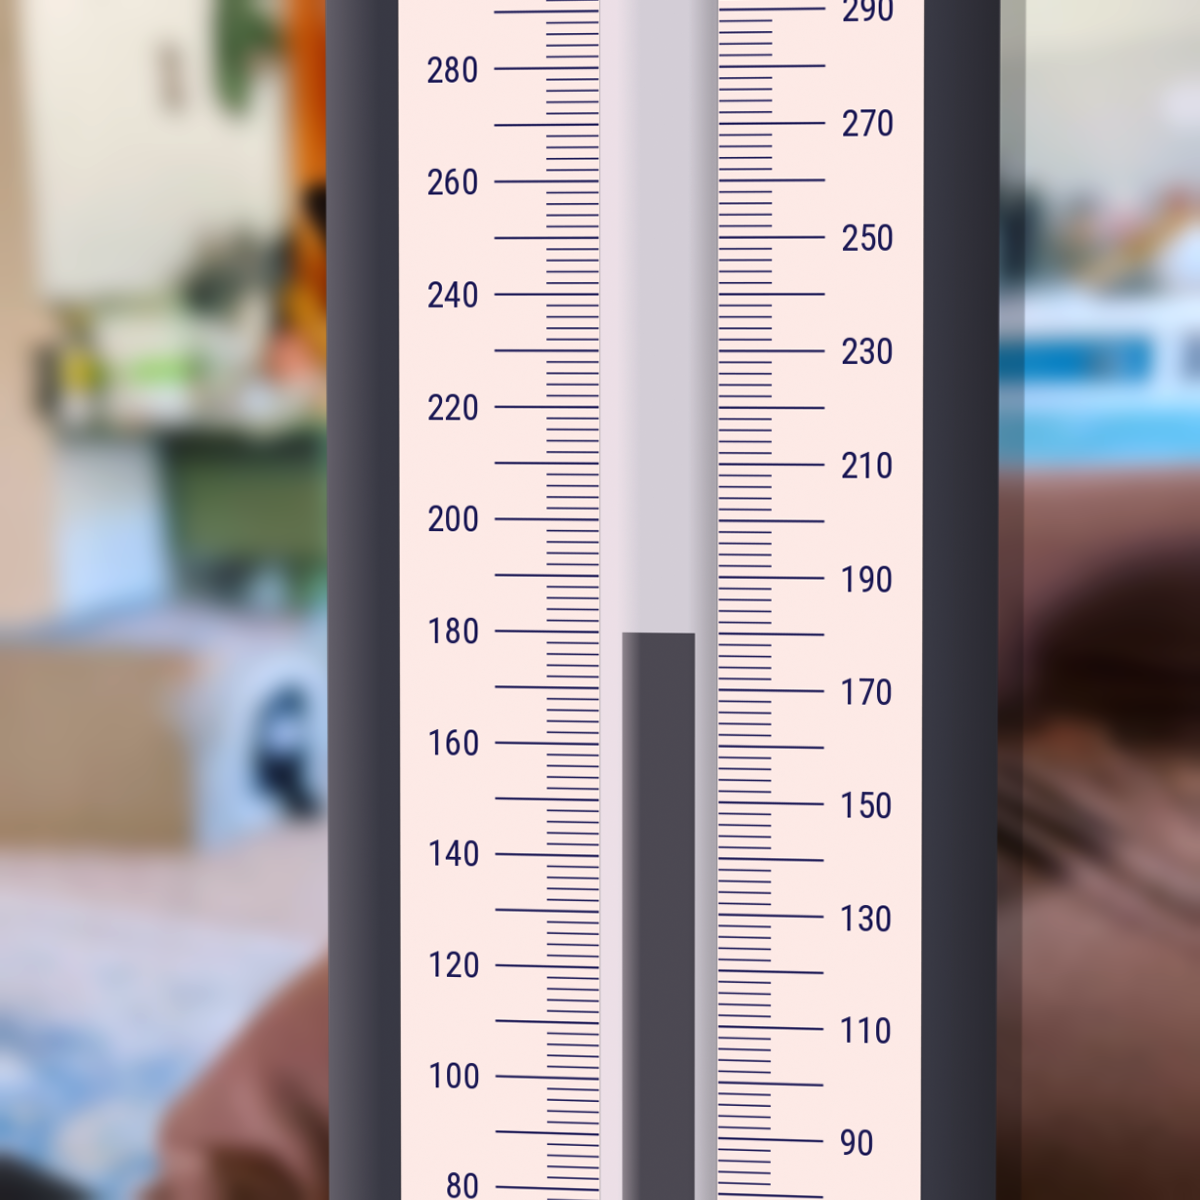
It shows 180; mmHg
